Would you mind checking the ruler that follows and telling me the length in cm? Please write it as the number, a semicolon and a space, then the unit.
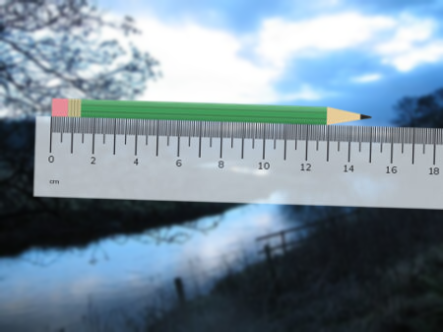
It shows 15; cm
